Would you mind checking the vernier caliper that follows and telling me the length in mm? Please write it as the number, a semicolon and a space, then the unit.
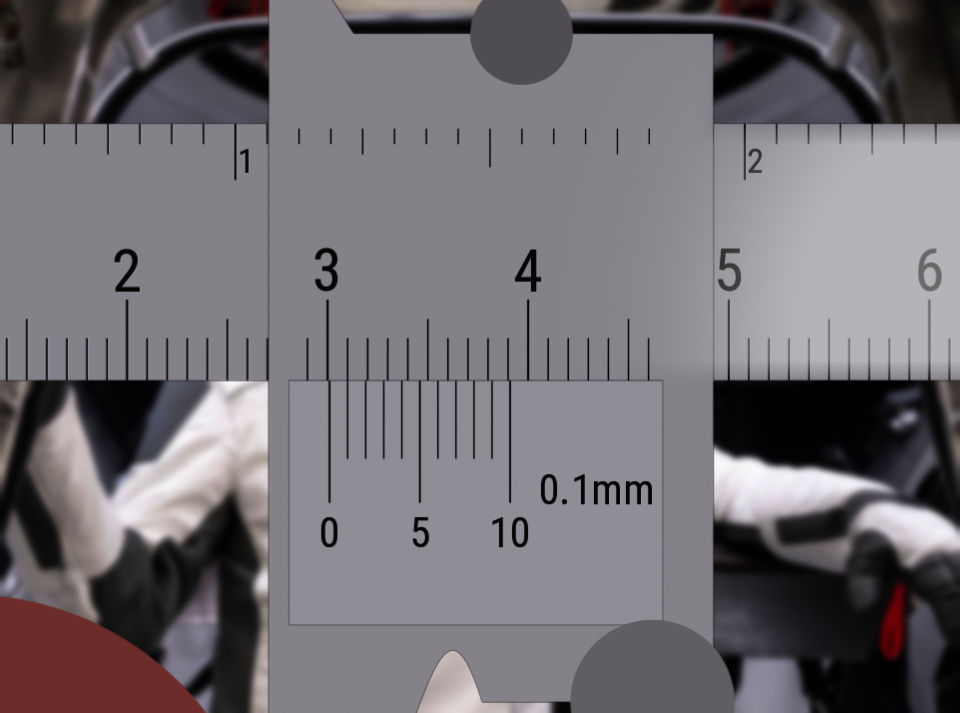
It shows 30.1; mm
